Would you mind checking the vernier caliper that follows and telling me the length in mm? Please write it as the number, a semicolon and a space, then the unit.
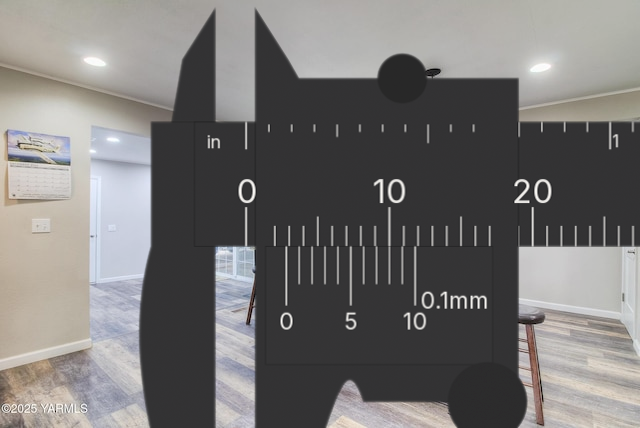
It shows 2.8; mm
